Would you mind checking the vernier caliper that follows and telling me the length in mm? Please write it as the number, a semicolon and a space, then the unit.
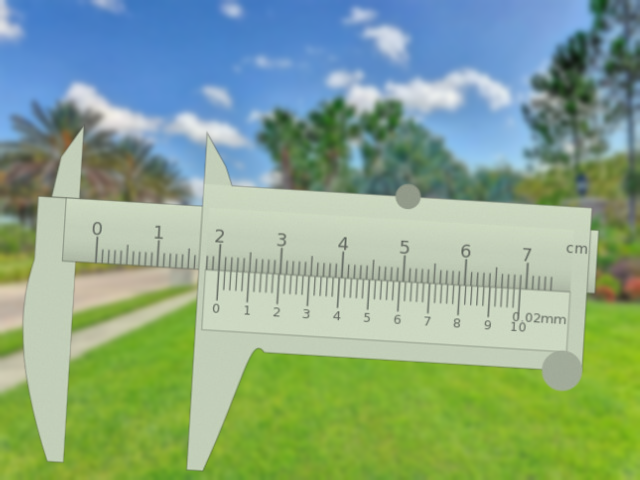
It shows 20.0; mm
